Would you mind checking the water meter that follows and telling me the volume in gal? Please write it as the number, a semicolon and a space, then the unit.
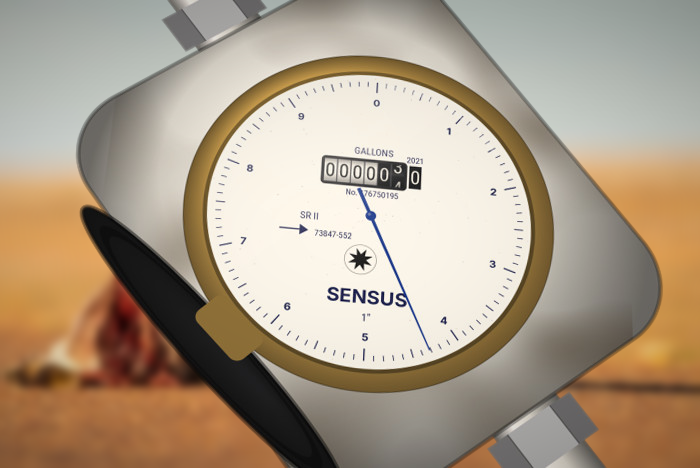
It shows 34.3; gal
